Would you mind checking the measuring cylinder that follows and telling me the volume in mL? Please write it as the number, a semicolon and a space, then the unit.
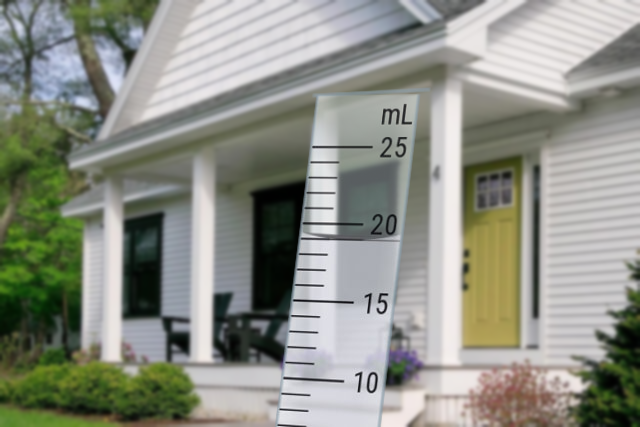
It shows 19; mL
